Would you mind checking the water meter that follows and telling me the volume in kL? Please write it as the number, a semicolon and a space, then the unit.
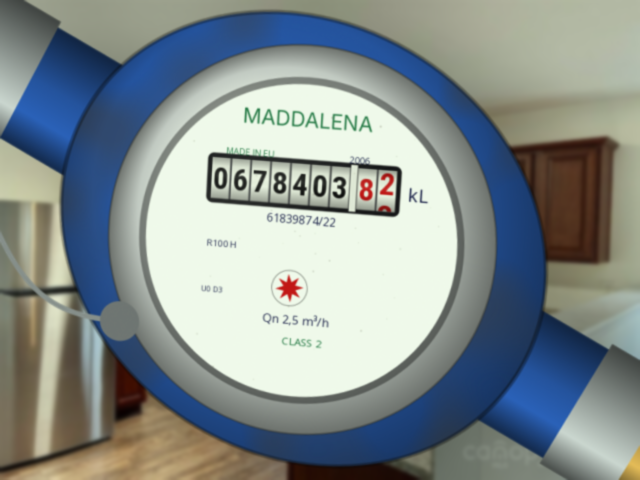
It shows 678403.82; kL
